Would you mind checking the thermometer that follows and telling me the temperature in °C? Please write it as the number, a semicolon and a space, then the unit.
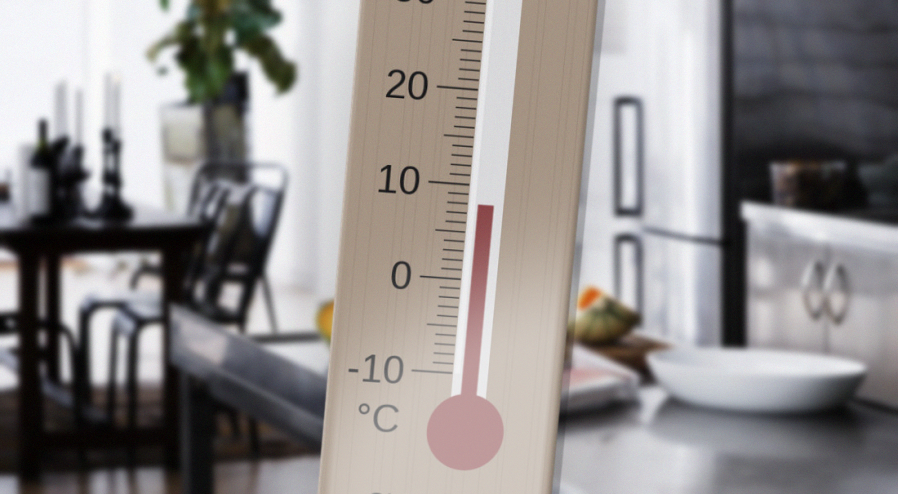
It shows 8; °C
